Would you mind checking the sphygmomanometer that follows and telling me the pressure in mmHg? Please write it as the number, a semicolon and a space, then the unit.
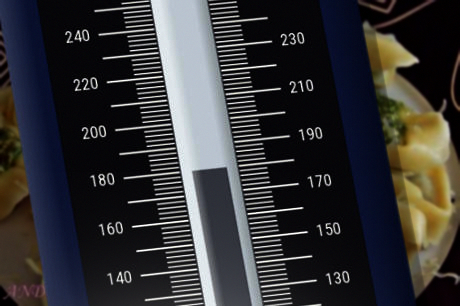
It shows 180; mmHg
